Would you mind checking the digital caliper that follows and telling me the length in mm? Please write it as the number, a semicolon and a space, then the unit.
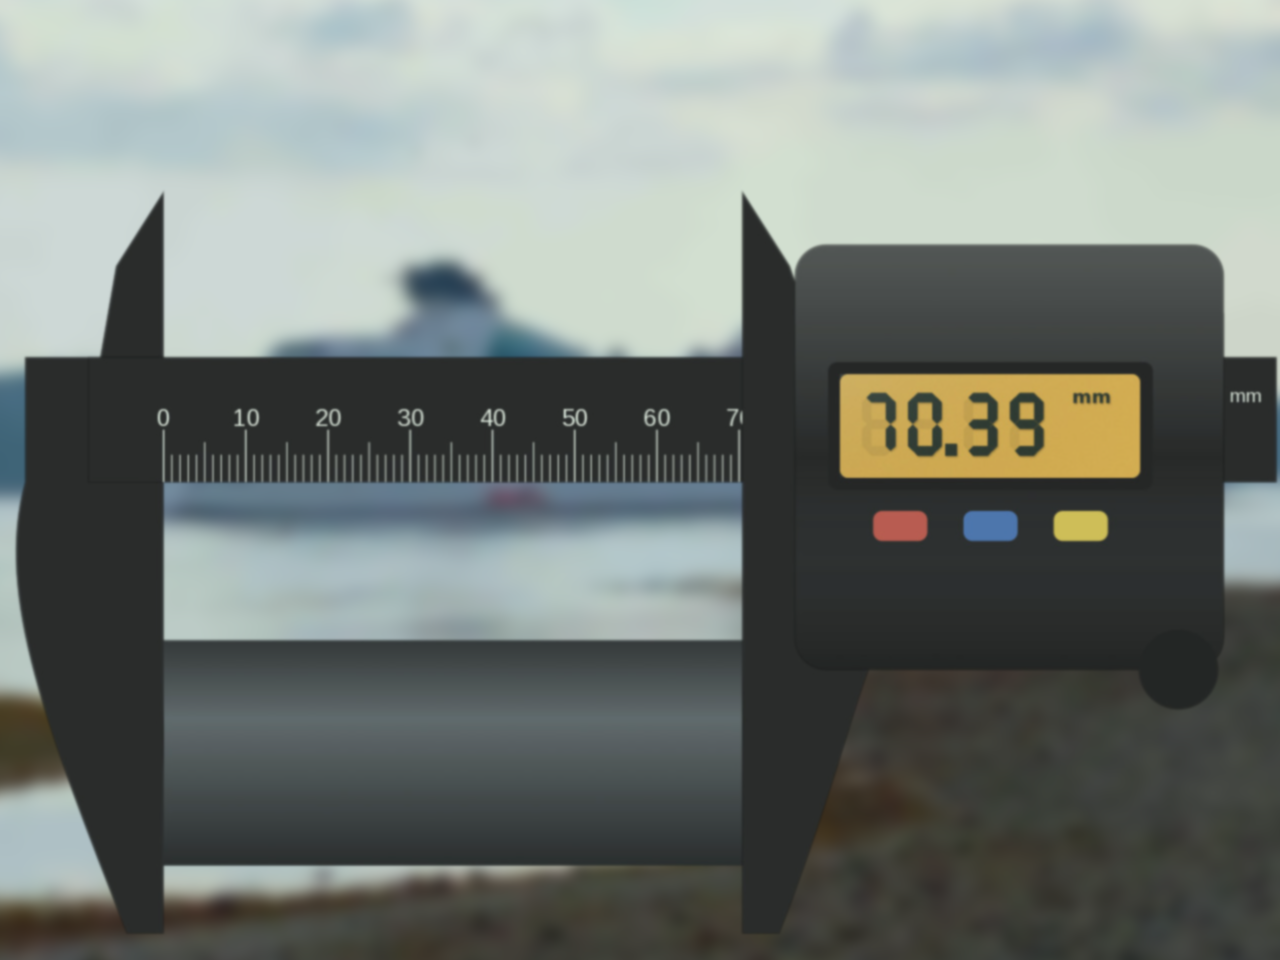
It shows 70.39; mm
